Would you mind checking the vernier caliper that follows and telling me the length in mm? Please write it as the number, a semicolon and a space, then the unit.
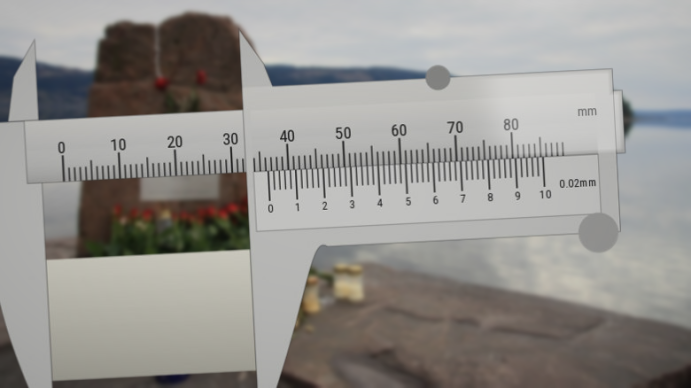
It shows 36.4; mm
